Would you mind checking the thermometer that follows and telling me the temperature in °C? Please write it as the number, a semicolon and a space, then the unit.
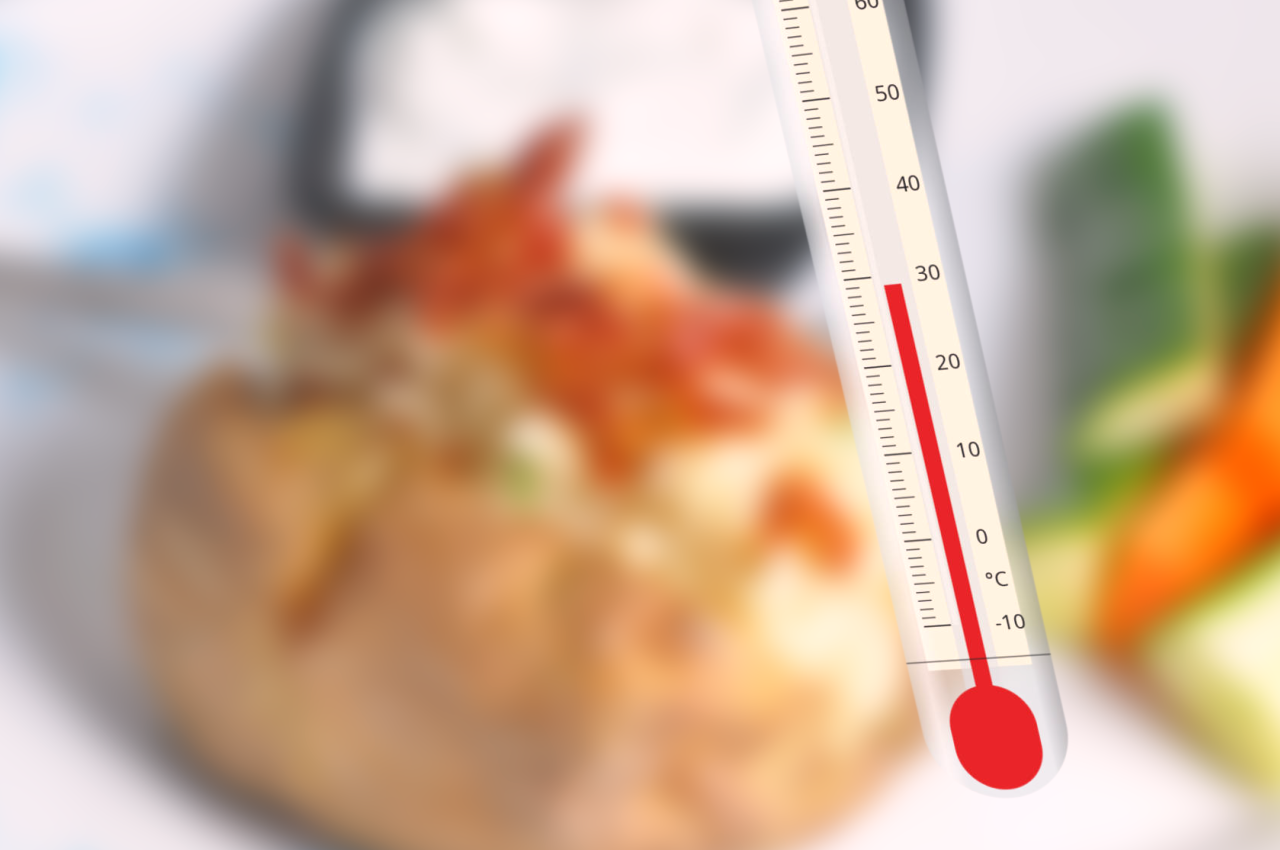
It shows 29; °C
